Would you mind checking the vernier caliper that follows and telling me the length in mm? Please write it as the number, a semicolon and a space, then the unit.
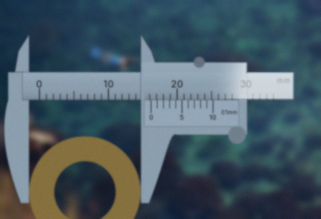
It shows 16.2; mm
